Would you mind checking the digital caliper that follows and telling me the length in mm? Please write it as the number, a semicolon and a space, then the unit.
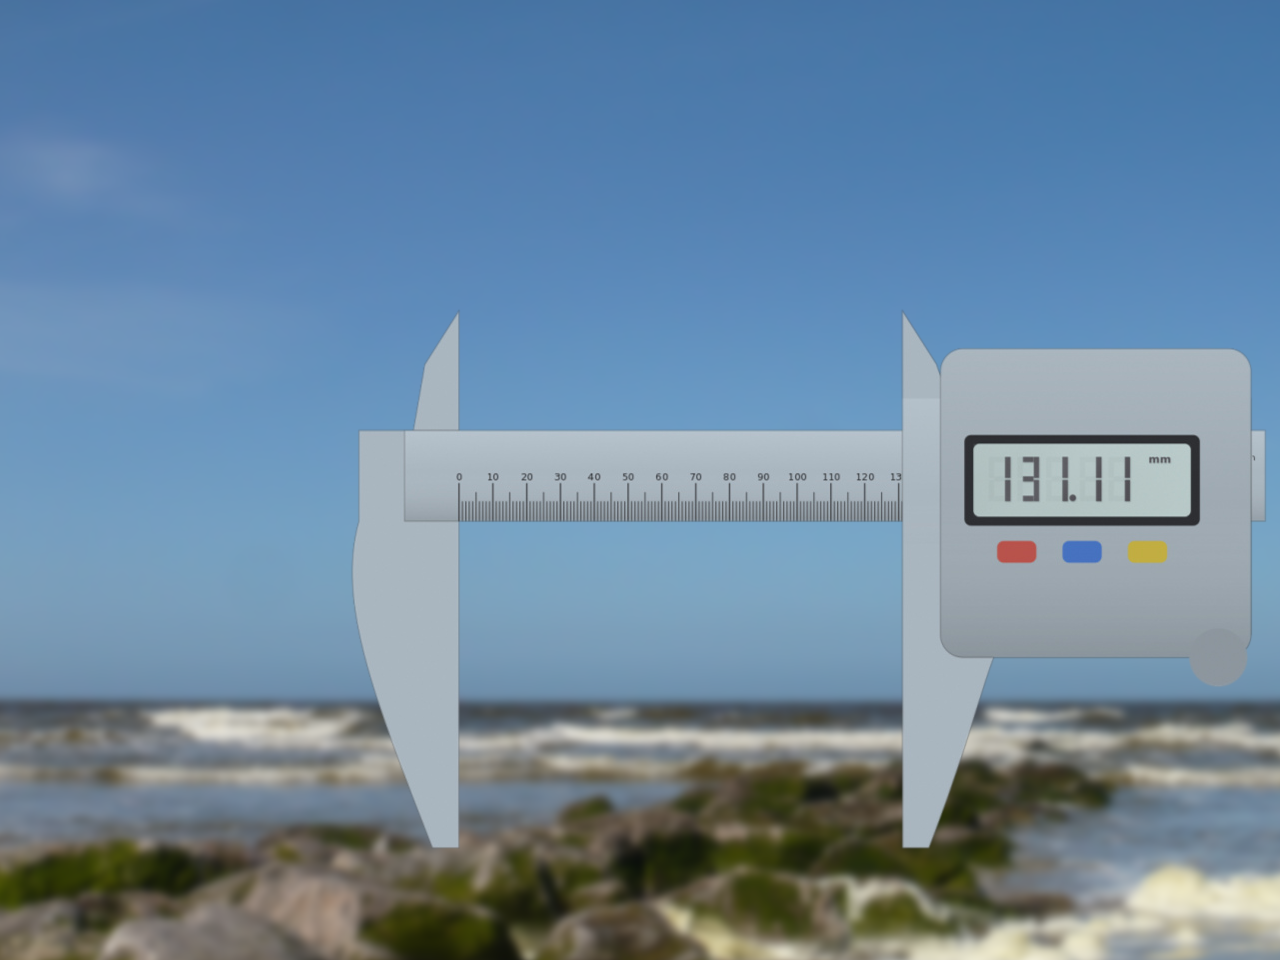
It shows 131.11; mm
